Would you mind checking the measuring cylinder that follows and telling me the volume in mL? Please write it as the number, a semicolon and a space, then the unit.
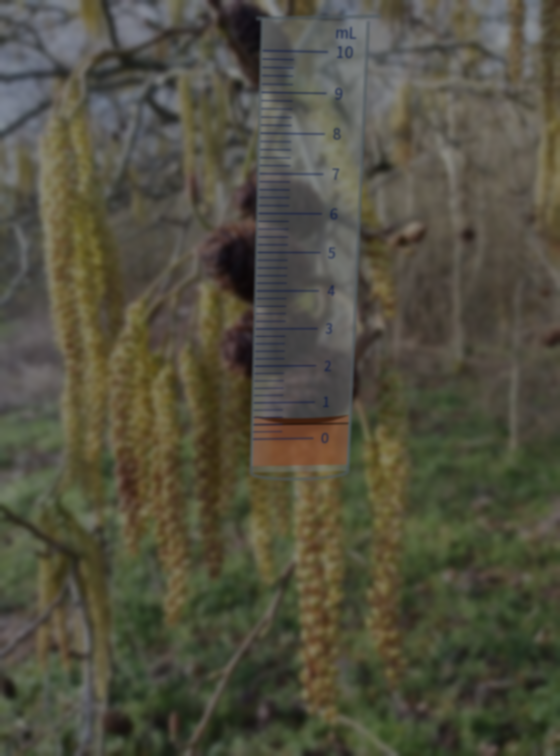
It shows 0.4; mL
